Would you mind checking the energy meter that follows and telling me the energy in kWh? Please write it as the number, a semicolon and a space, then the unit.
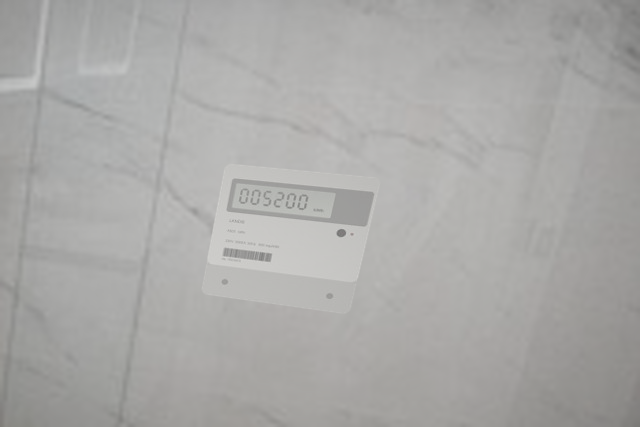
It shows 5200; kWh
